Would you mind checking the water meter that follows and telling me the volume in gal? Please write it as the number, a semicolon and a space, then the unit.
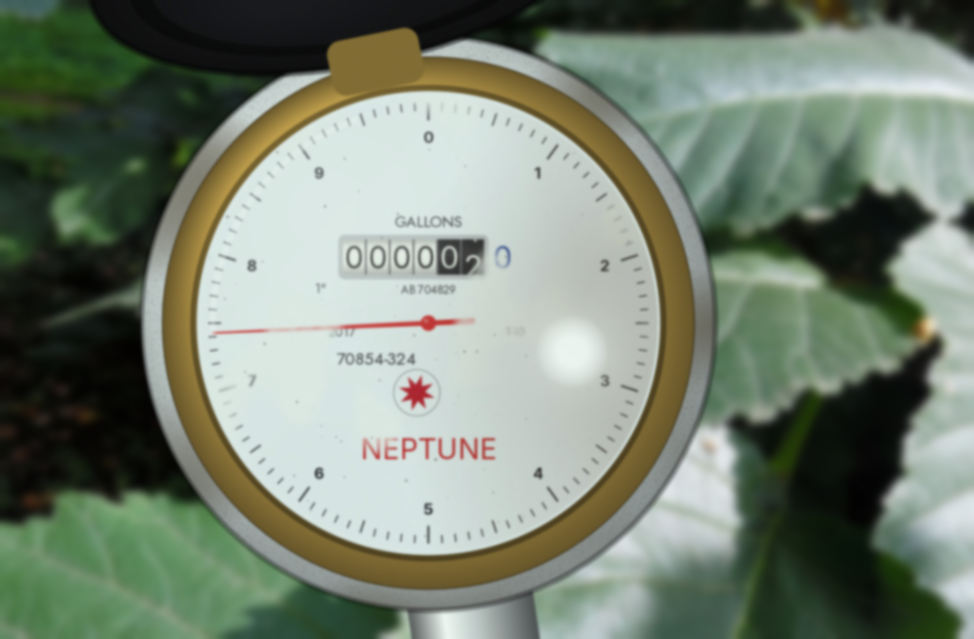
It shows 17.4; gal
